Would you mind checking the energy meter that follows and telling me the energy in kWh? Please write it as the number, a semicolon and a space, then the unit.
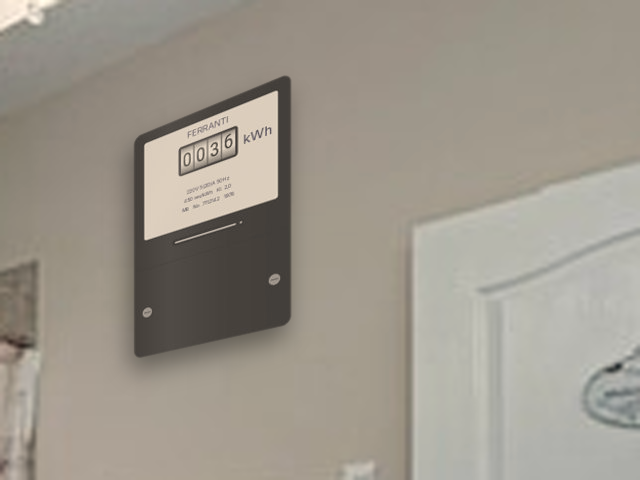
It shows 36; kWh
